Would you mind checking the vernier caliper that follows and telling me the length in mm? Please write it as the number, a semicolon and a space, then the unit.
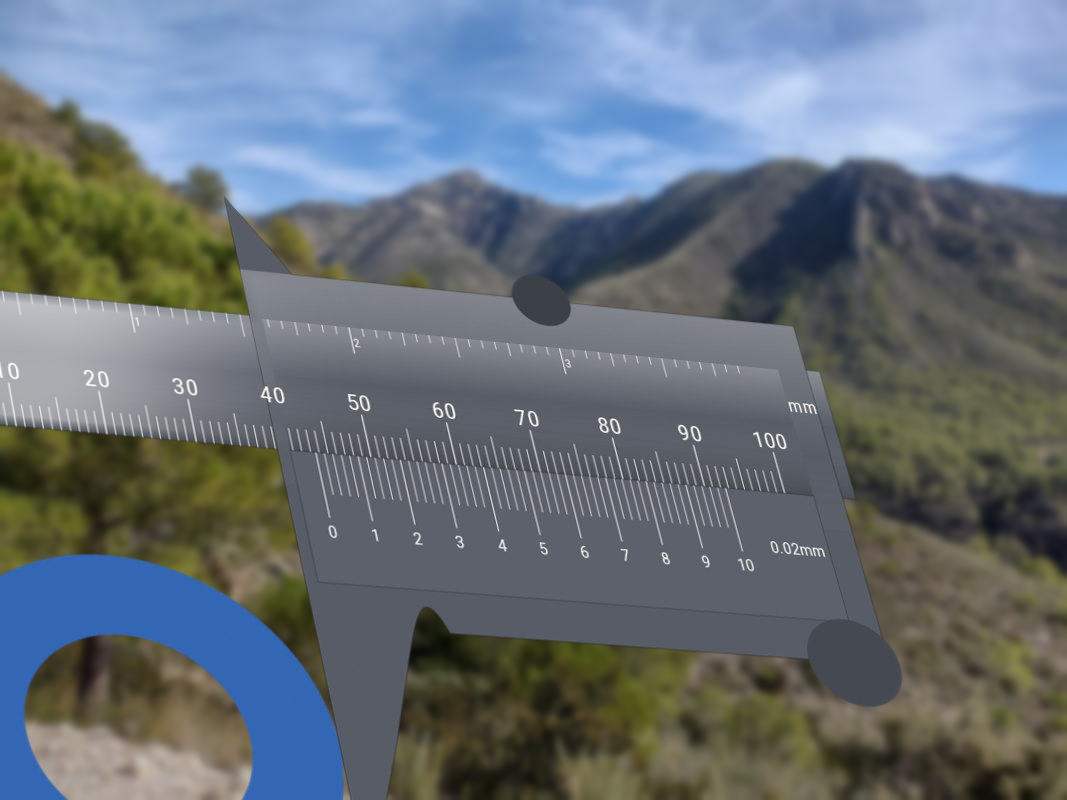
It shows 43.6; mm
